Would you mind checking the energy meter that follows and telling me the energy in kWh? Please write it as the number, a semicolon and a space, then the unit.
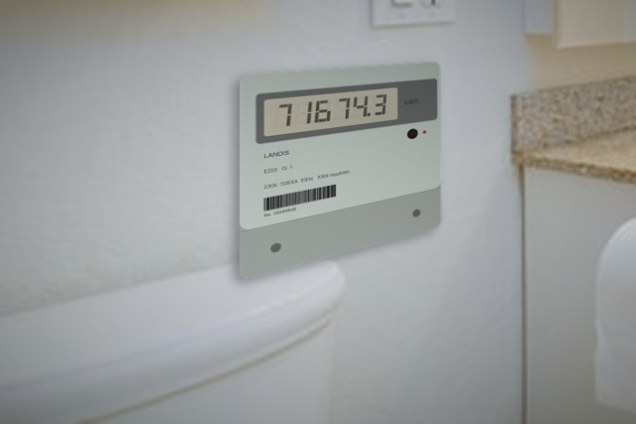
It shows 71674.3; kWh
